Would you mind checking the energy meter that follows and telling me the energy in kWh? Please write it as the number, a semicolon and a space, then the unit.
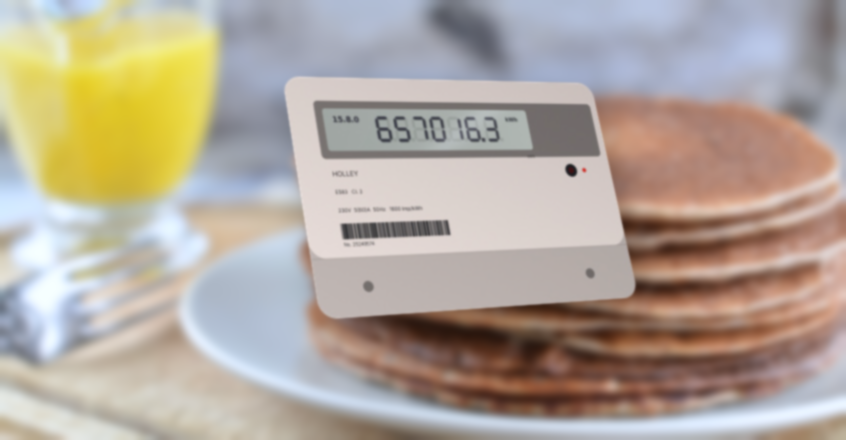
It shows 657016.3; kWh
